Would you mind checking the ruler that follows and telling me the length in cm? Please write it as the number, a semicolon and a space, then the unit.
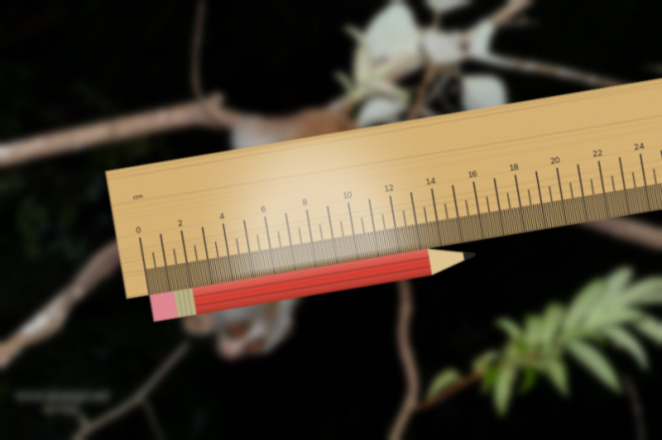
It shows 15.5; cm
